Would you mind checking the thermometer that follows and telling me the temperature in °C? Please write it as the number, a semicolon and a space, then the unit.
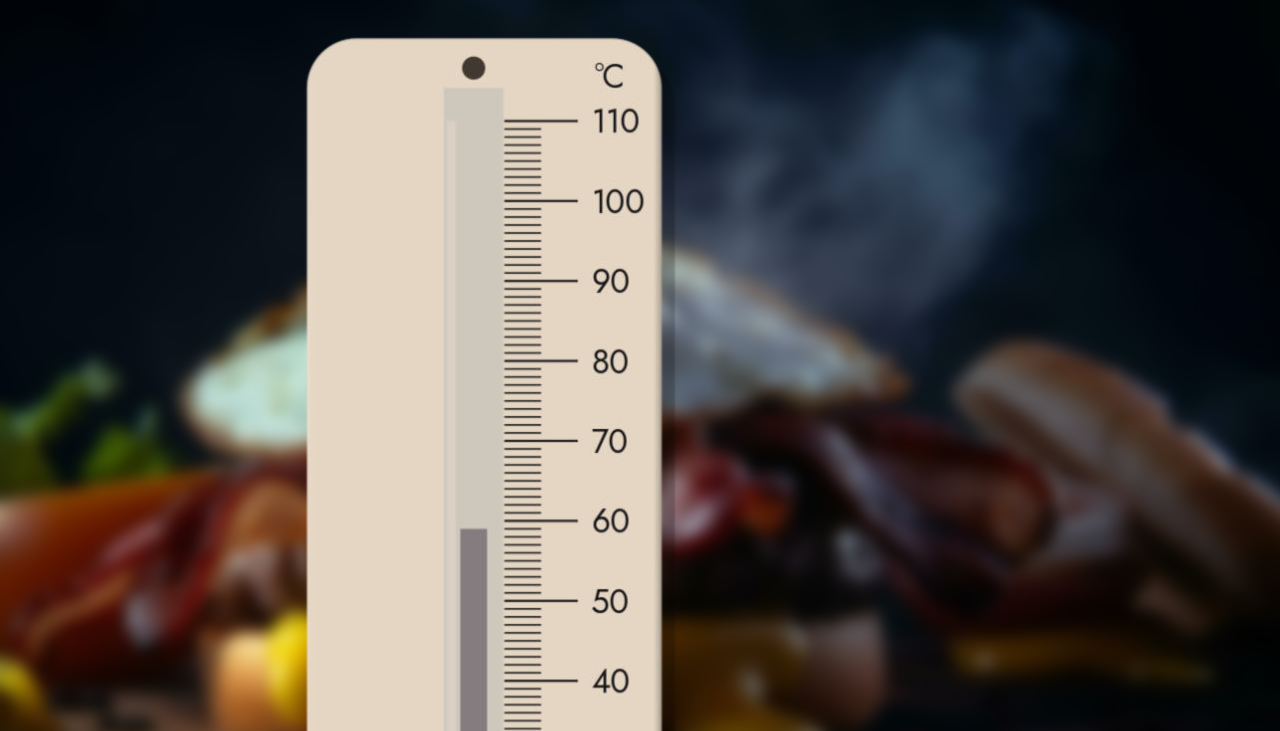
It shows 59; °C
